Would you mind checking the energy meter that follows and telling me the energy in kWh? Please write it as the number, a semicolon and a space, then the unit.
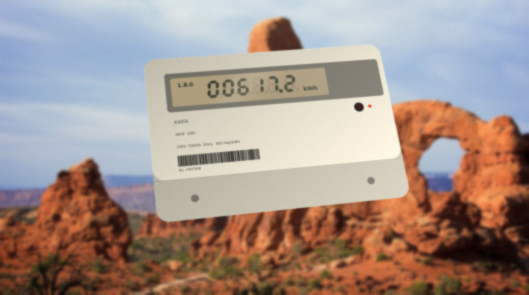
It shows 617.2; kWh
